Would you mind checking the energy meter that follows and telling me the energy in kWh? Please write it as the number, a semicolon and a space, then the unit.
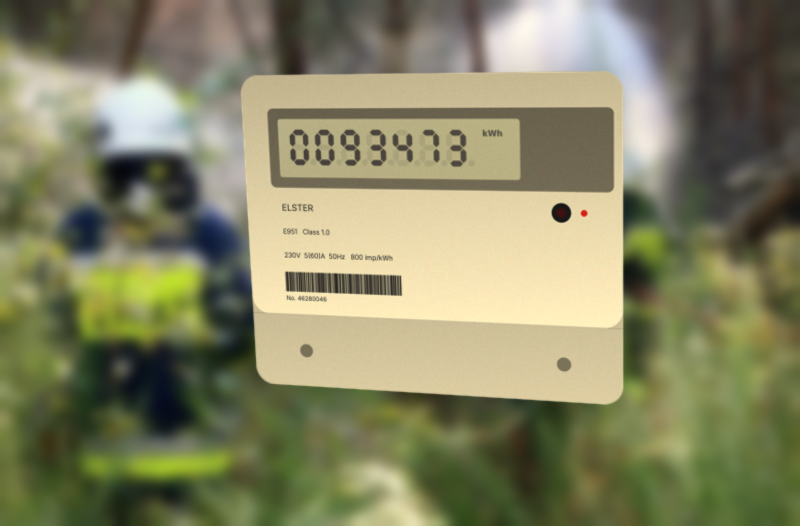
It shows 93473; kWh
